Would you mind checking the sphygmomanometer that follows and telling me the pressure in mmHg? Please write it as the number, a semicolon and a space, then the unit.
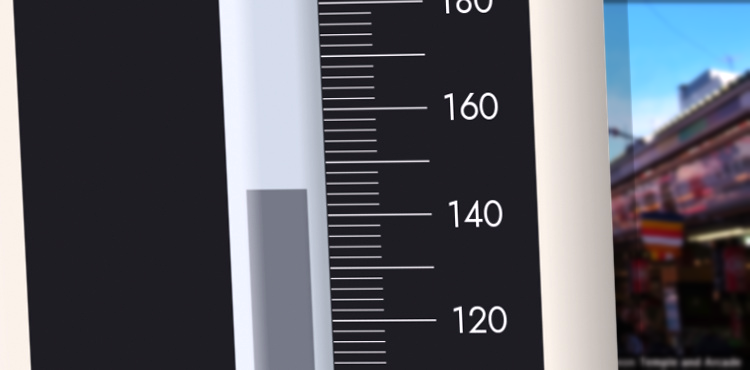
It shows 145; mmHg
